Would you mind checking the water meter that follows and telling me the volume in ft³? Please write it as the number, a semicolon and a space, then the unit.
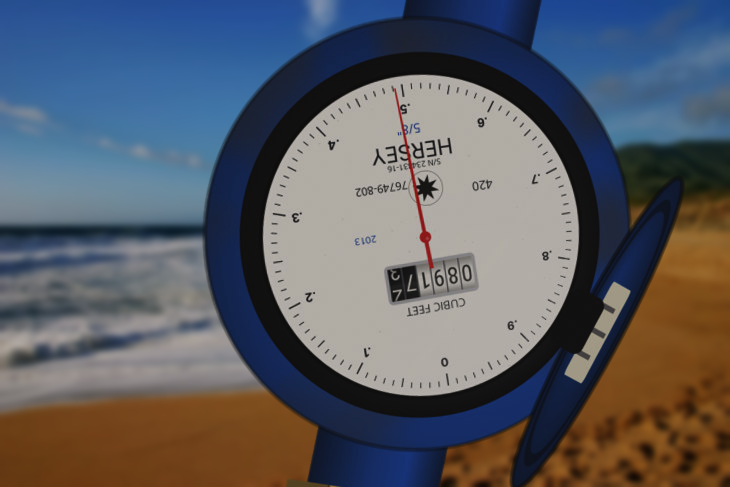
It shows 89172.49; ft³
